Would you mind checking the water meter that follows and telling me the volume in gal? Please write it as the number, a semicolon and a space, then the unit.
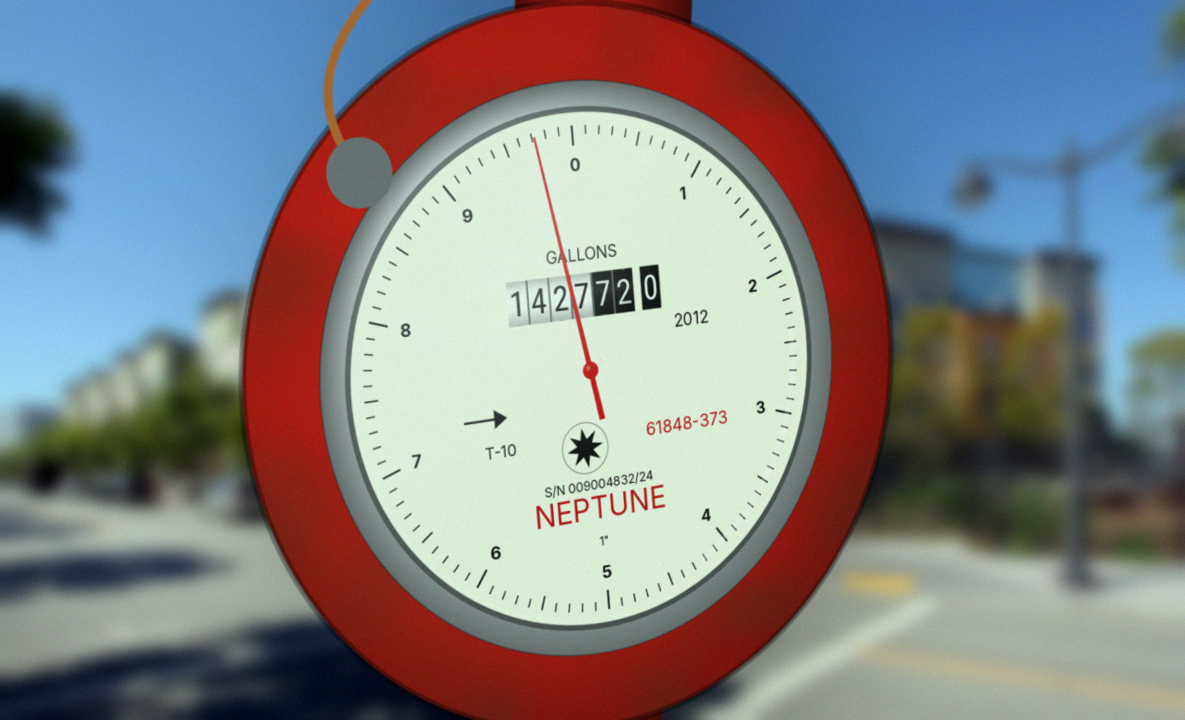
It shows 1427719.7; gal
